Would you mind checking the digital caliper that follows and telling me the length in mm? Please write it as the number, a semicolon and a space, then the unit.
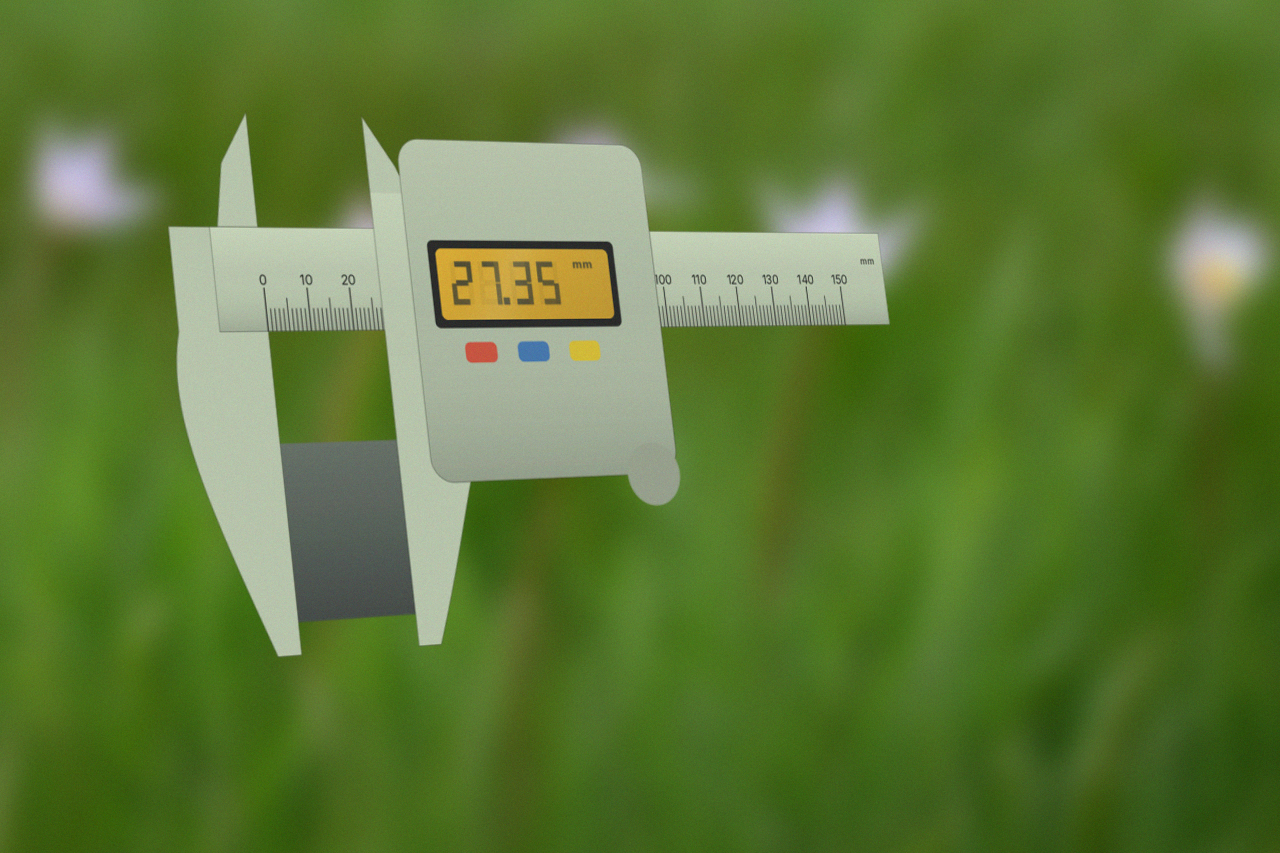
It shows 27.35; mm
